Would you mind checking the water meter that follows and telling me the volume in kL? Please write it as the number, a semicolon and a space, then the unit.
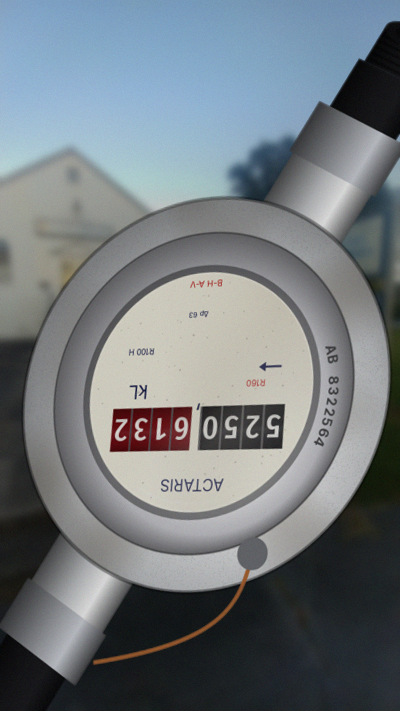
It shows 5250.6132; kL
